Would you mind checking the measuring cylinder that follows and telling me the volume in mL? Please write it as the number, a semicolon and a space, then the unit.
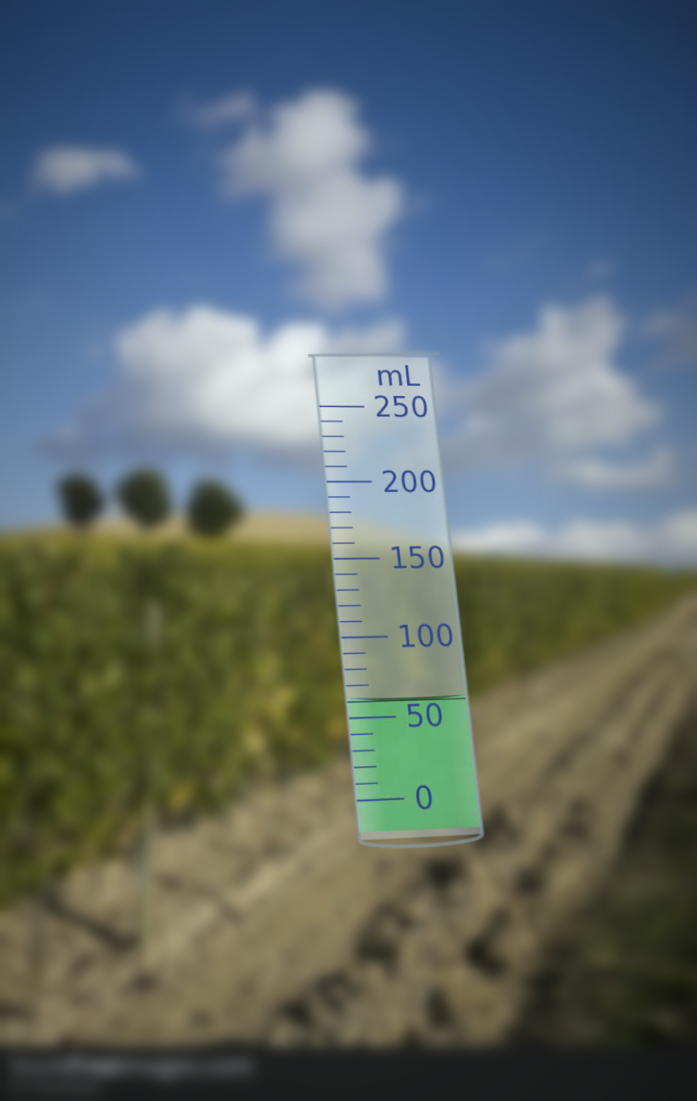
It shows 60; mL
